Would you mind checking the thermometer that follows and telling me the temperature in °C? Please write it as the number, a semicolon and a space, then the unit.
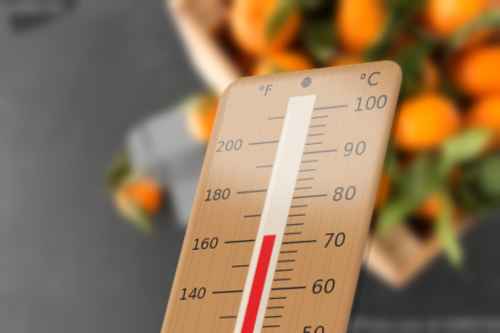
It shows 72; °C
